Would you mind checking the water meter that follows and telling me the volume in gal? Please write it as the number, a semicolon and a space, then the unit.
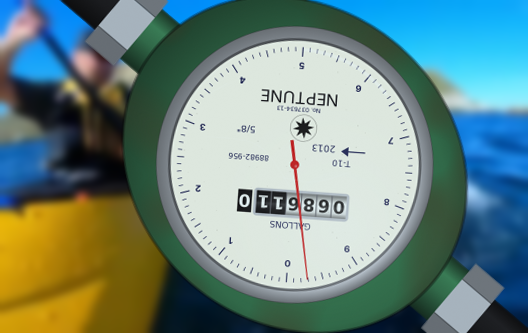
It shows 686109.7; gal
